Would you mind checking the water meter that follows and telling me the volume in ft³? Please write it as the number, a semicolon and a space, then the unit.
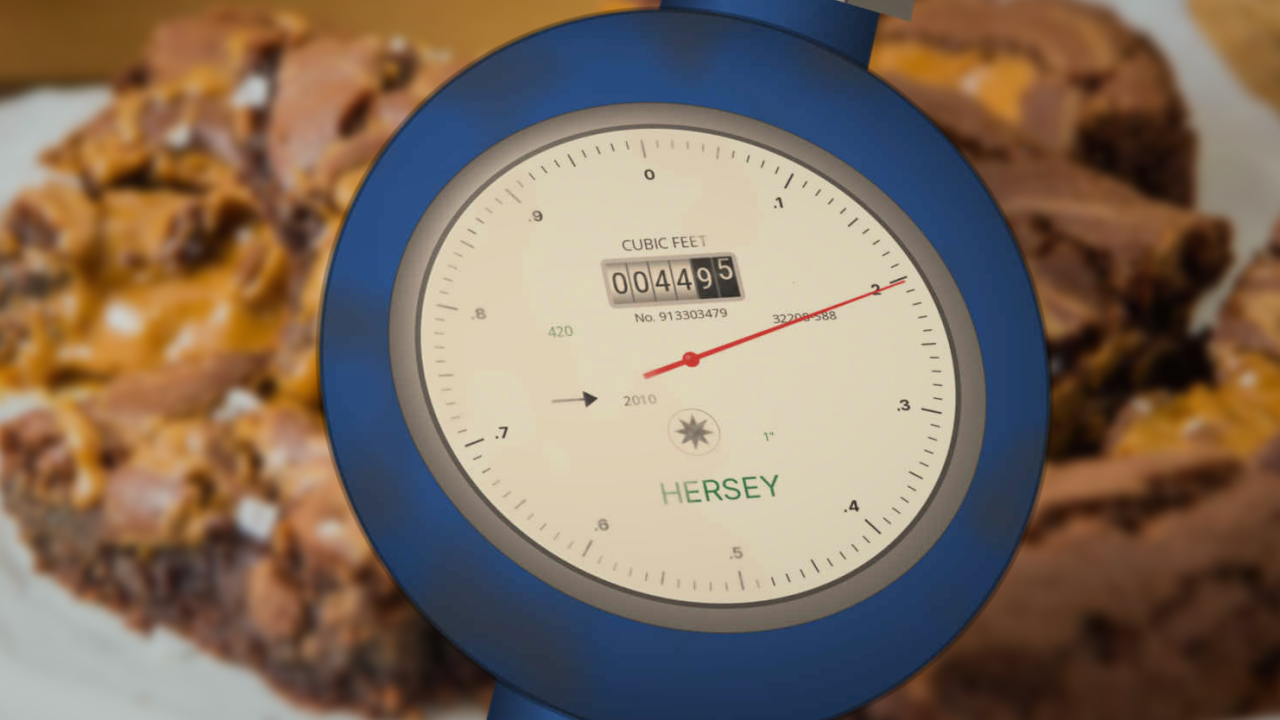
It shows 4495.20; ft³
